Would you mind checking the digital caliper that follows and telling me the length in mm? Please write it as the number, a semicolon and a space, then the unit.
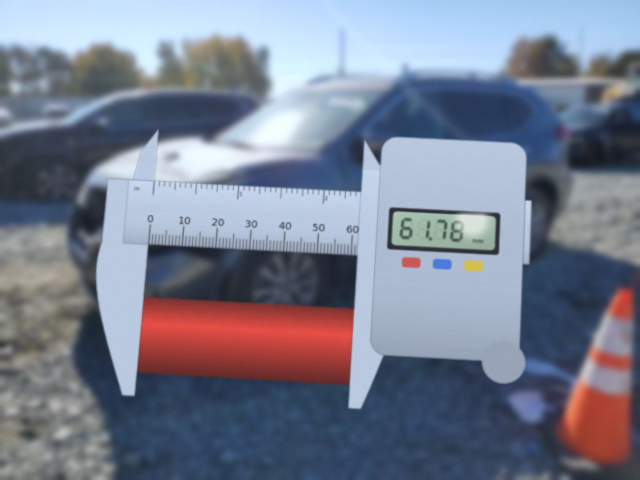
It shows 61.78; mm
